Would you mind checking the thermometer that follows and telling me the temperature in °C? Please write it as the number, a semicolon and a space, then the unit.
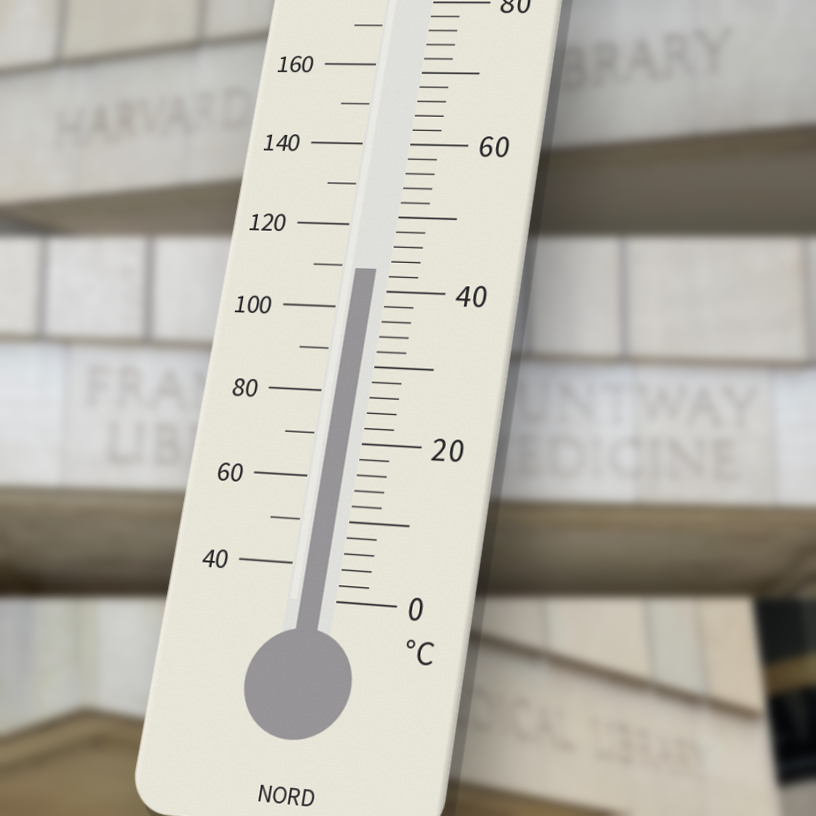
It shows 43; °C
